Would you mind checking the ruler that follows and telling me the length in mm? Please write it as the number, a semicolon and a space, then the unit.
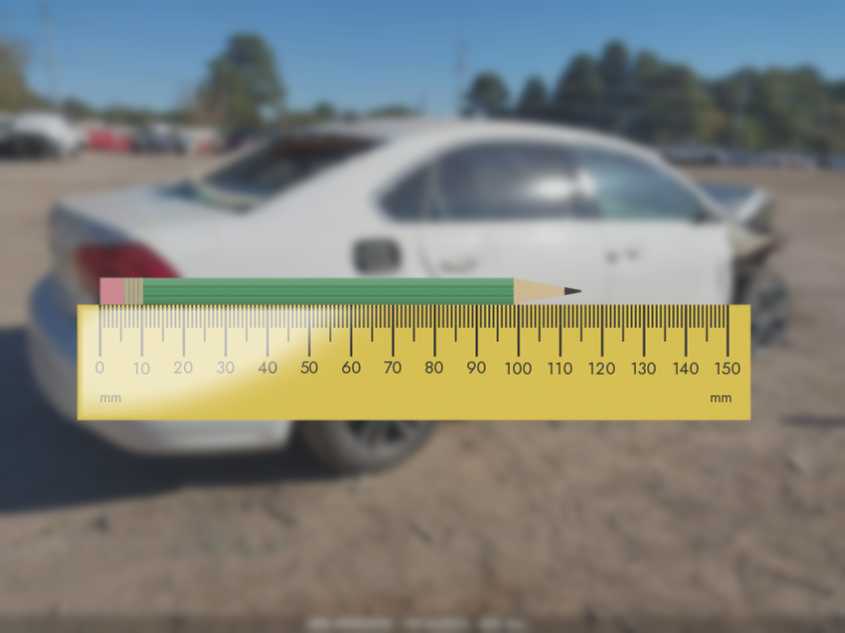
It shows 115; mm
